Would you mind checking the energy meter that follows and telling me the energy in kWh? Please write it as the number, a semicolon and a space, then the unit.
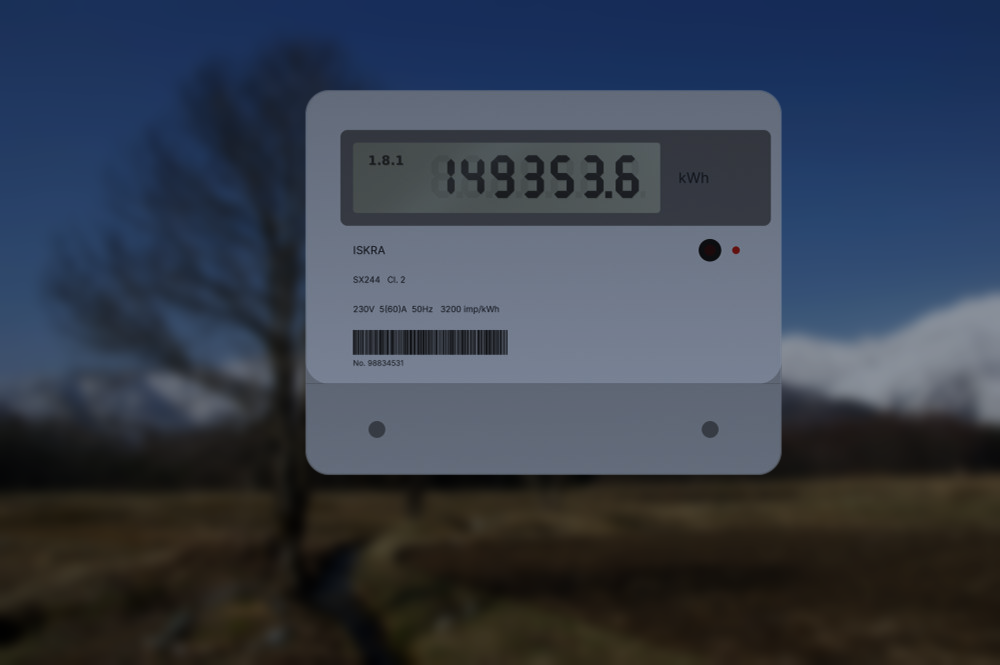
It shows 149353.6; kWh
